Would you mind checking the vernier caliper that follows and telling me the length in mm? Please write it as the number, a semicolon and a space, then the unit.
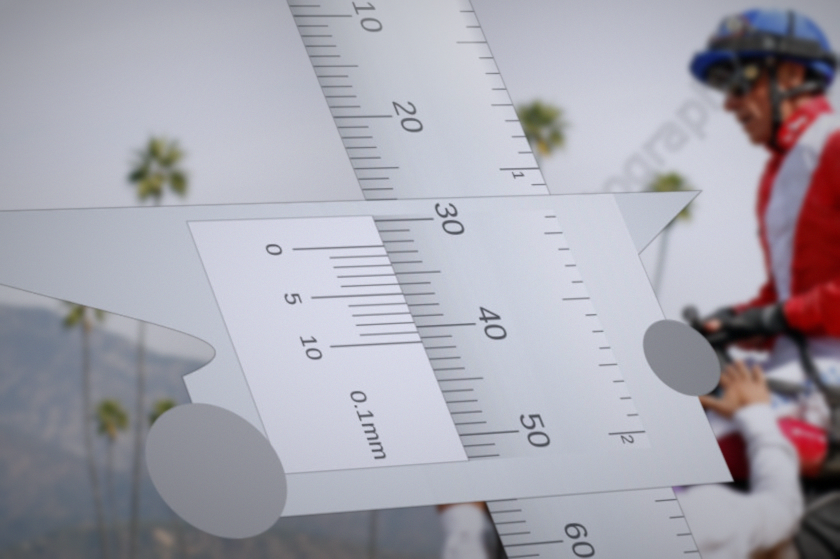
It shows 32.4; mm
